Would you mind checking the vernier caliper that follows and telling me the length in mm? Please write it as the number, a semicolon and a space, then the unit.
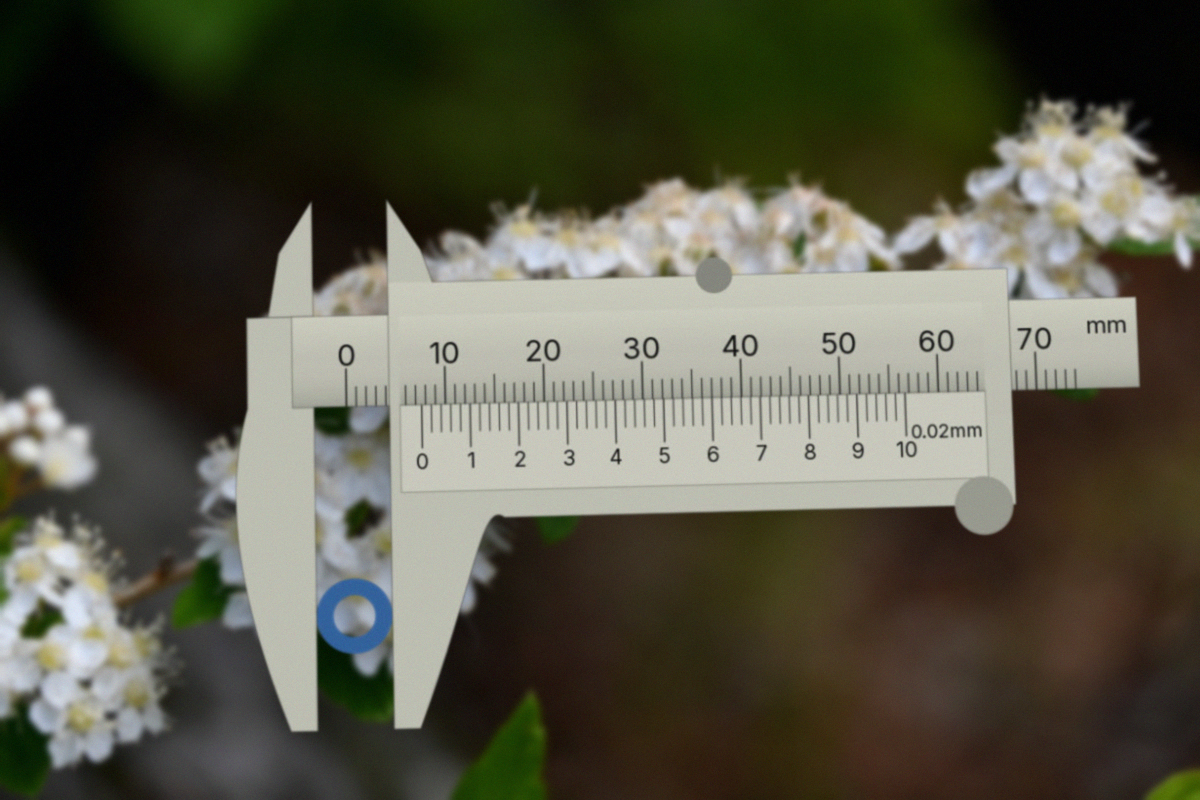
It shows 7.6; mm
